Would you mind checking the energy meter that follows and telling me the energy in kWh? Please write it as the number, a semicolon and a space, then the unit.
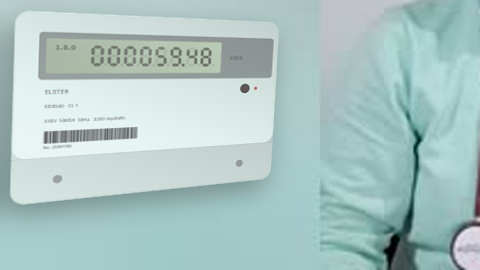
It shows 59.48; kWh
